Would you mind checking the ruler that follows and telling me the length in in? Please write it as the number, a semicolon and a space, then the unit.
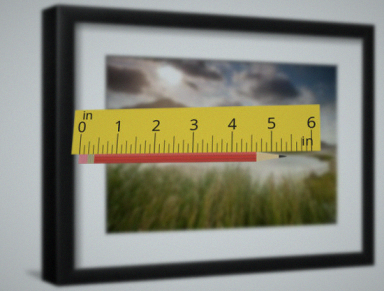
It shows 5.375; in
